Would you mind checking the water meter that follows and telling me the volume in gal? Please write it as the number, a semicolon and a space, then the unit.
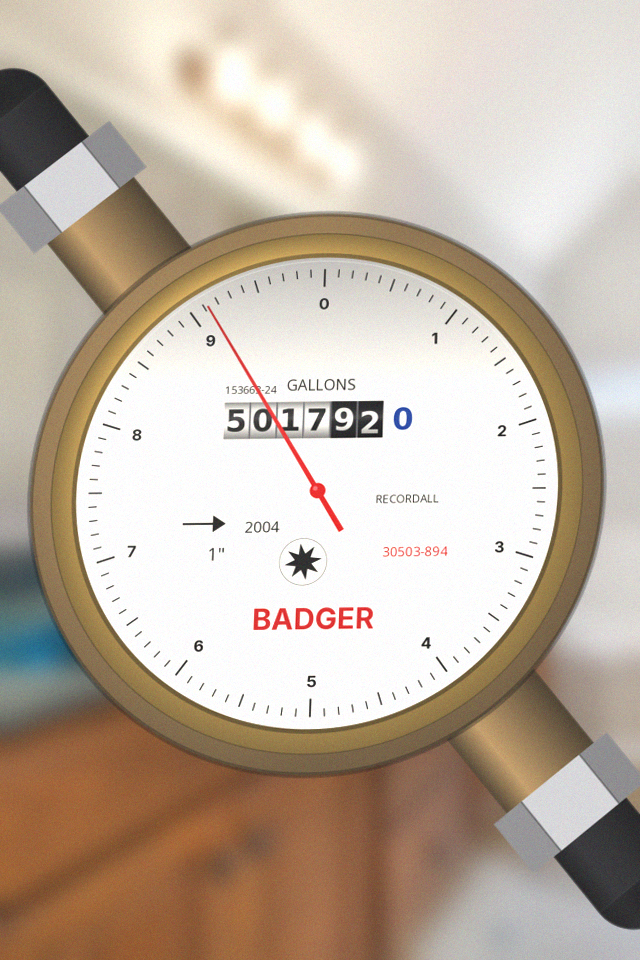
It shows 5017919.1; gal
